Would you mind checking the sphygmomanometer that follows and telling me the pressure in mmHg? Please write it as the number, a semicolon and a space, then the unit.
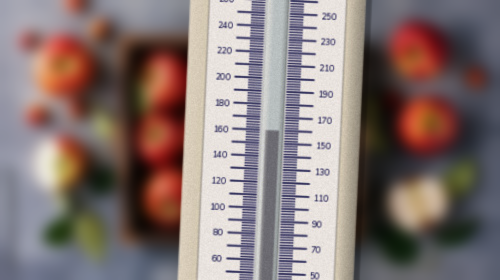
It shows 160; mmHg
